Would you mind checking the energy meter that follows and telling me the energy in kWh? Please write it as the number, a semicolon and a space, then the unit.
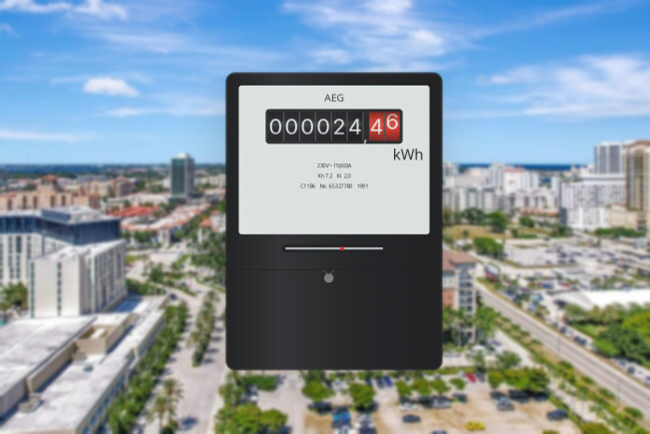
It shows 24.46; kWh
